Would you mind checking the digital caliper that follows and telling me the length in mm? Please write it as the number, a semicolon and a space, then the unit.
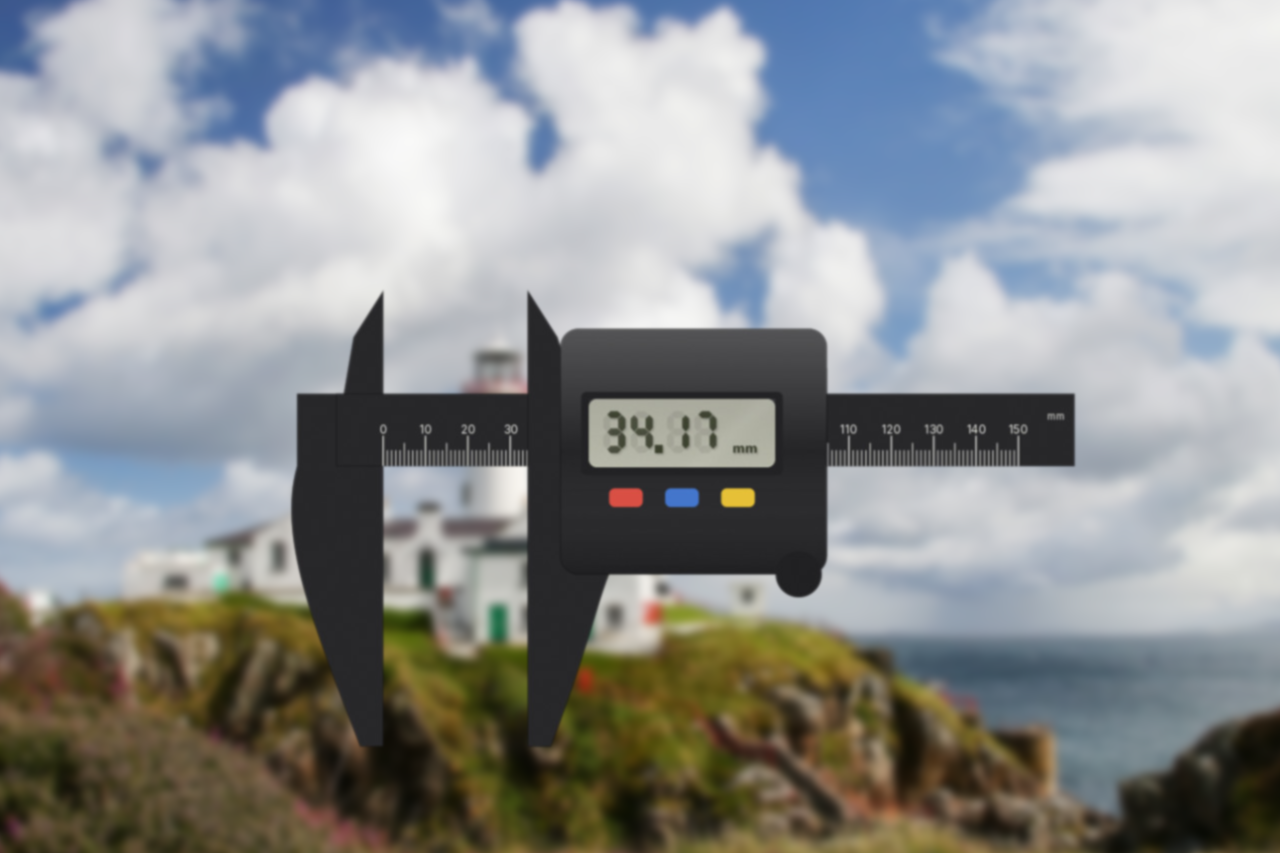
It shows 34.17; mm
